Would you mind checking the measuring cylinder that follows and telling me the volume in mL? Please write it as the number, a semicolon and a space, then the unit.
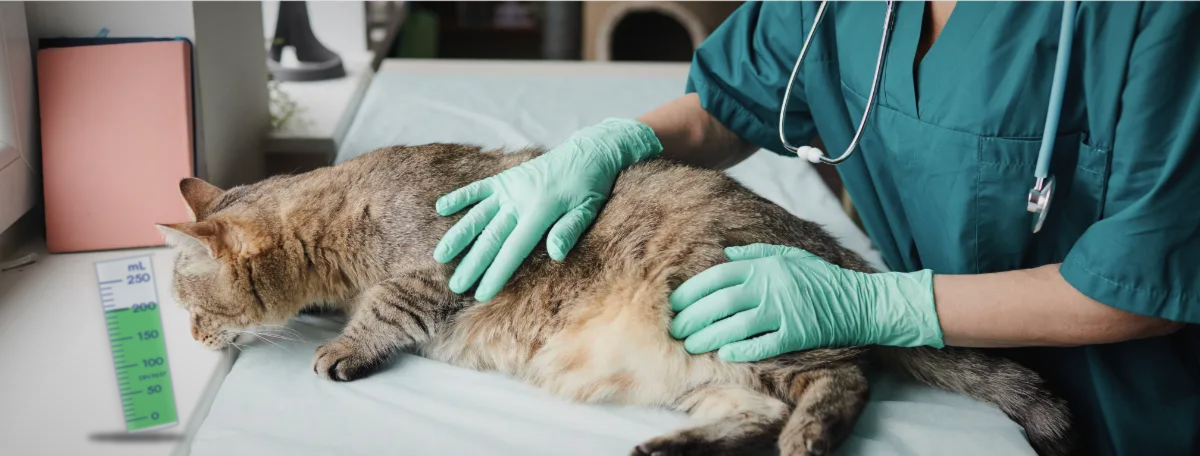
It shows 200; mL
